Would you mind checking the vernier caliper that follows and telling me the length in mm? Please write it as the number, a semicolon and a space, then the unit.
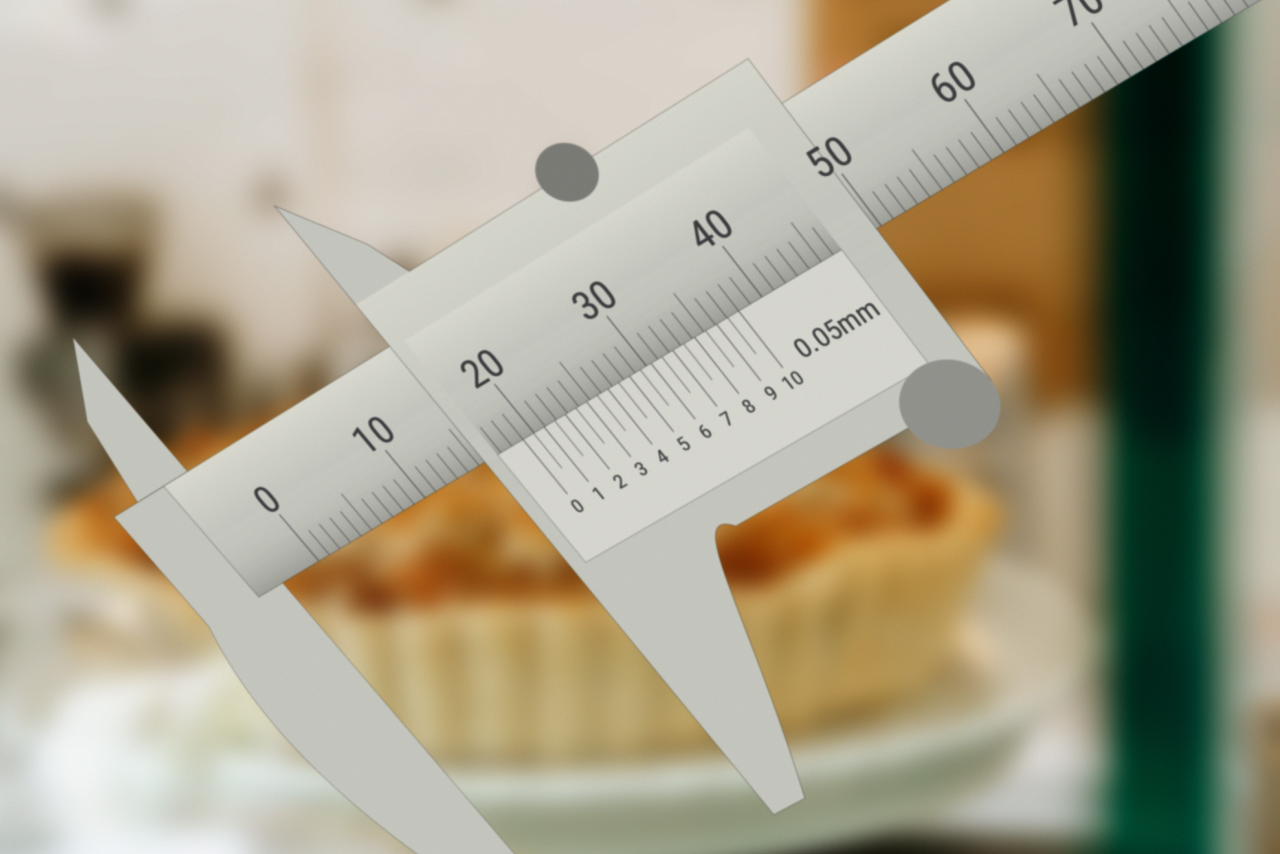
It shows 19.0; mm
